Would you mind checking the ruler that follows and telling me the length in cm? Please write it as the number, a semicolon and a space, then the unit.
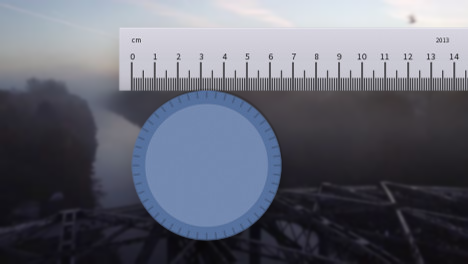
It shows 6.5; cm
